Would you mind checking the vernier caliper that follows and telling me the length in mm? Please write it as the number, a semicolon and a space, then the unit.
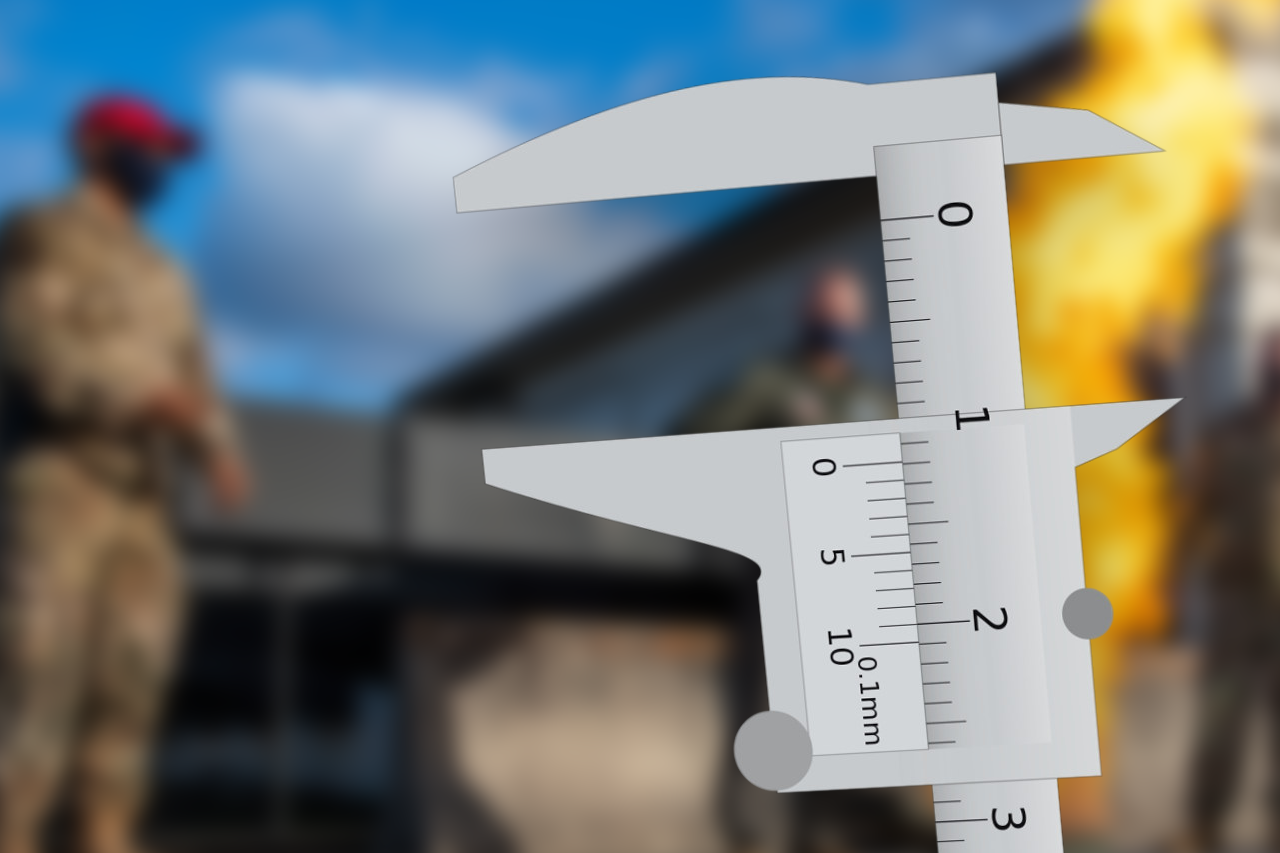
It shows 11.9; mm
